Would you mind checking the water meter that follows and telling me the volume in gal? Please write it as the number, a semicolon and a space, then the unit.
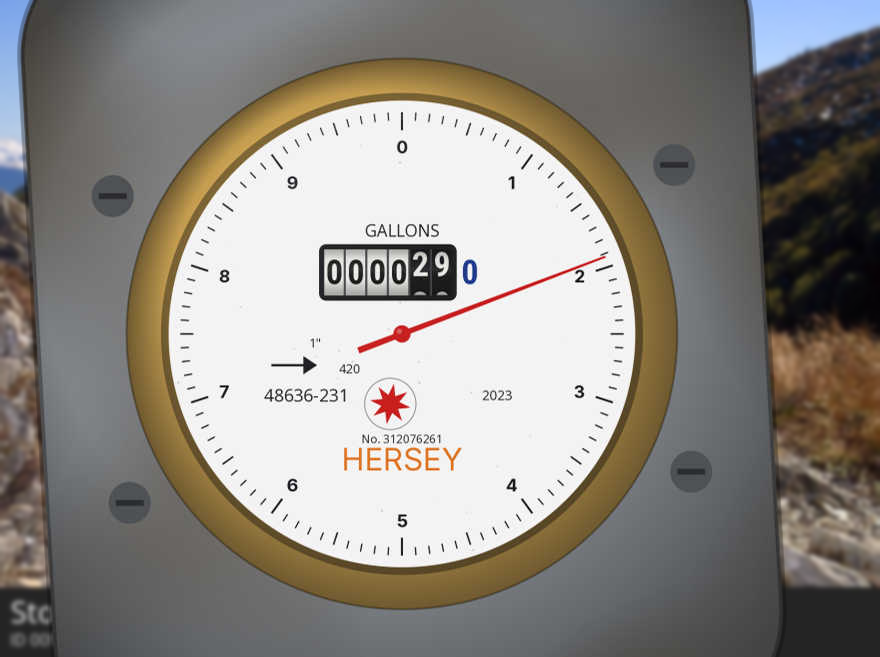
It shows 291.9; gal
